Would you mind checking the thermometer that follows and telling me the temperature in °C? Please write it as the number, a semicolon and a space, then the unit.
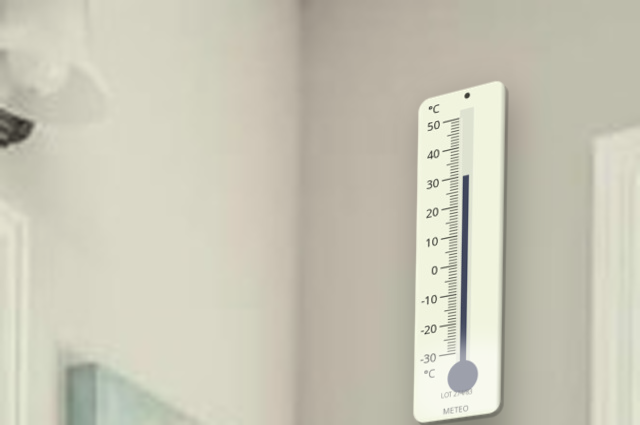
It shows 30; °C
